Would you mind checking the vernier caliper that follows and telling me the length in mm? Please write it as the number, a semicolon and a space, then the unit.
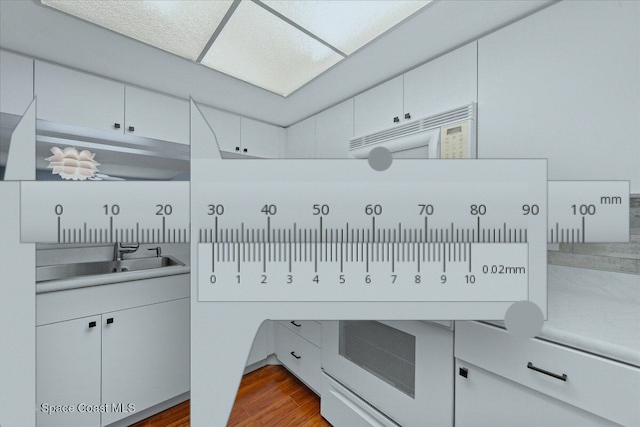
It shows 29.4; mm
